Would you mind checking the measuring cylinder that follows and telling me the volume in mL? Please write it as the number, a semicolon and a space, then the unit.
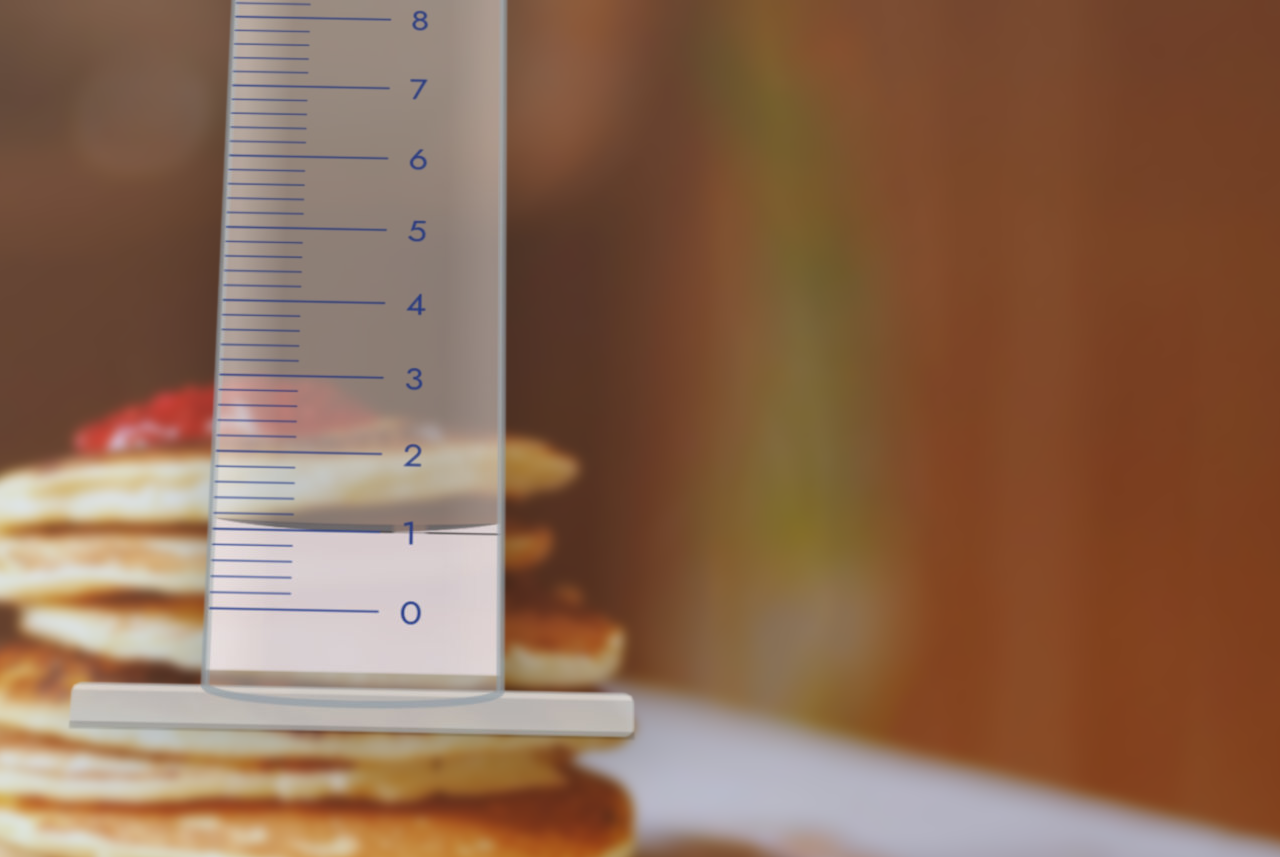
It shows 1; mL
